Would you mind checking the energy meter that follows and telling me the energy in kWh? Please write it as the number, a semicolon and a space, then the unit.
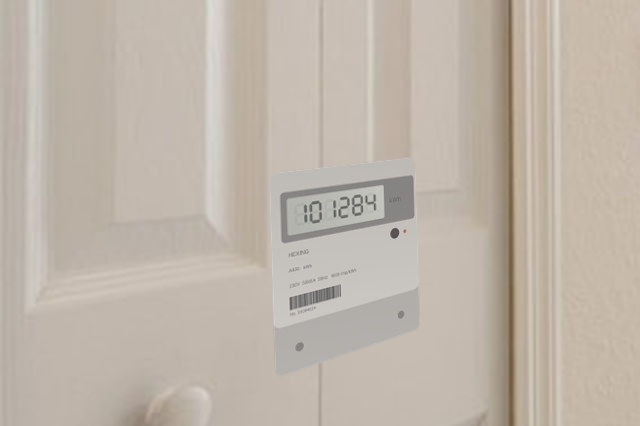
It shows 101284; kWh
